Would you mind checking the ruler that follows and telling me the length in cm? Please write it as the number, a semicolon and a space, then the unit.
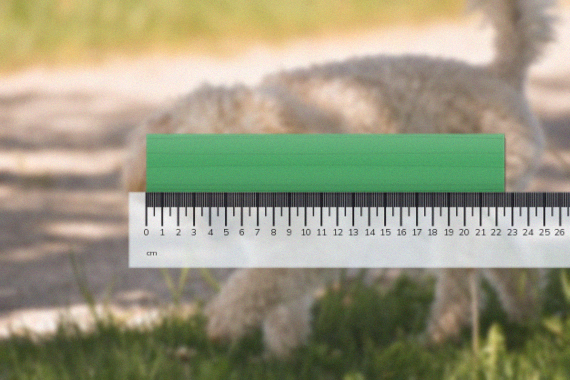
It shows 22.5; cm
